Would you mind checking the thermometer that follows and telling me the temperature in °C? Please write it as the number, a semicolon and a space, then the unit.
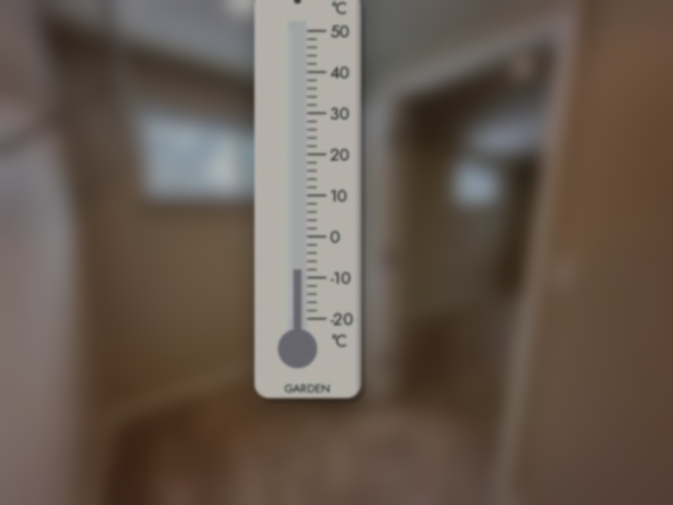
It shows -8; °C
